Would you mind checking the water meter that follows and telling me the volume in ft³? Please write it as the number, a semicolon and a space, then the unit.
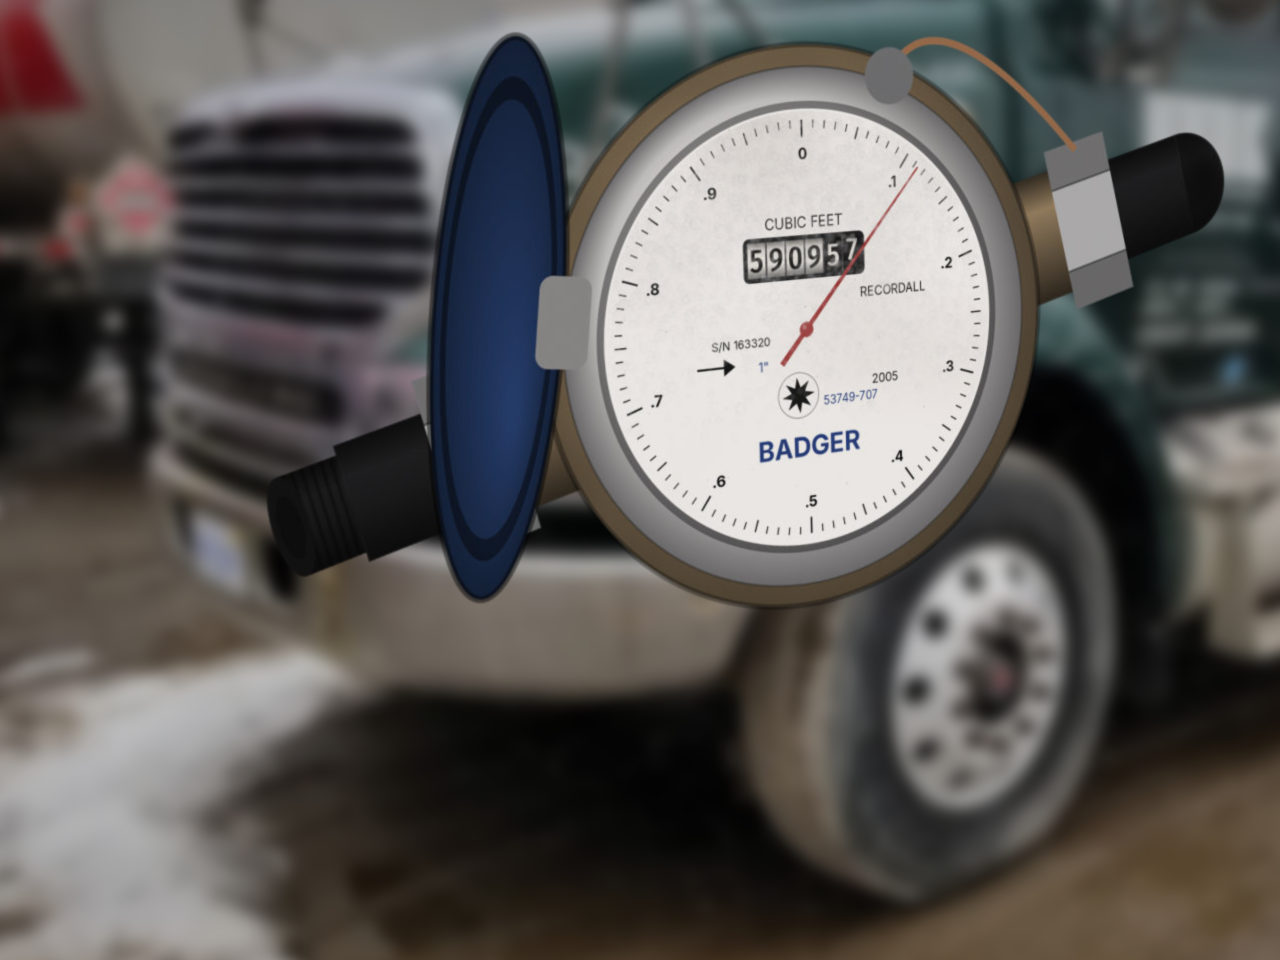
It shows 590957.11; ft³
